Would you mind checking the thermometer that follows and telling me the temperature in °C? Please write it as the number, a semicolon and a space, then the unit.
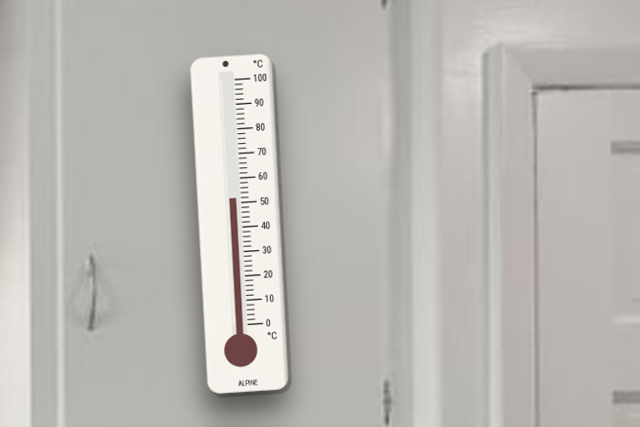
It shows 52; °C
